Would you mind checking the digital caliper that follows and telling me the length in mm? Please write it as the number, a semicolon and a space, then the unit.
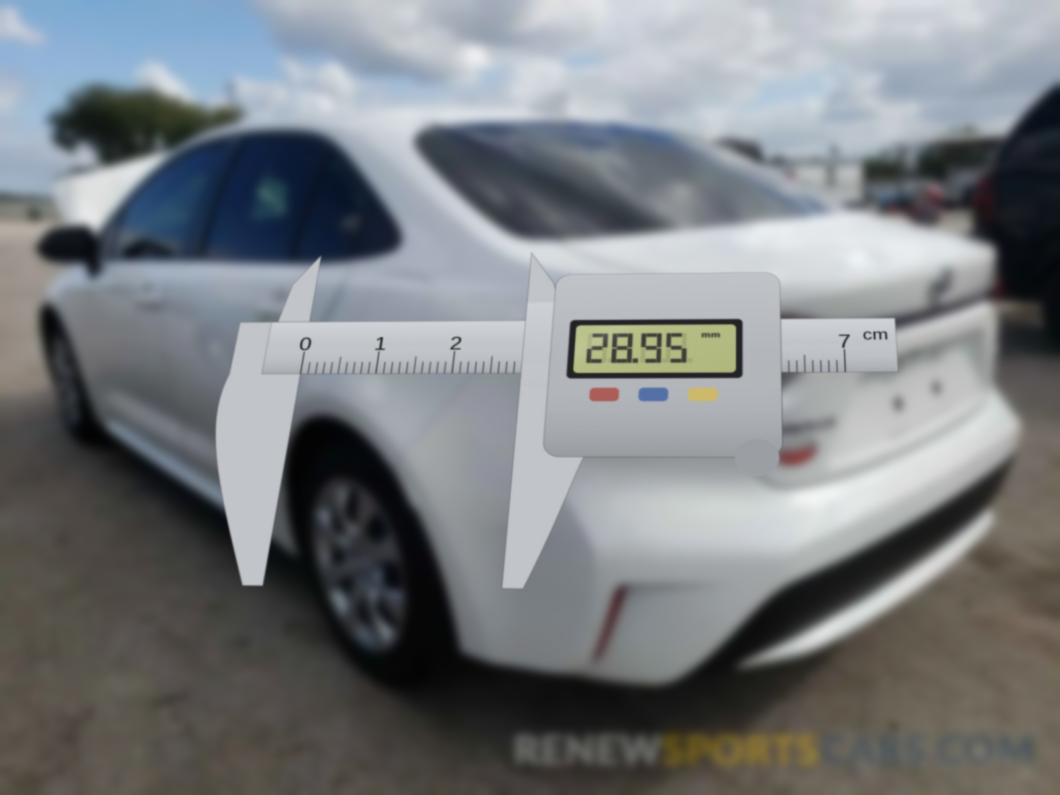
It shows 28.95; mm
